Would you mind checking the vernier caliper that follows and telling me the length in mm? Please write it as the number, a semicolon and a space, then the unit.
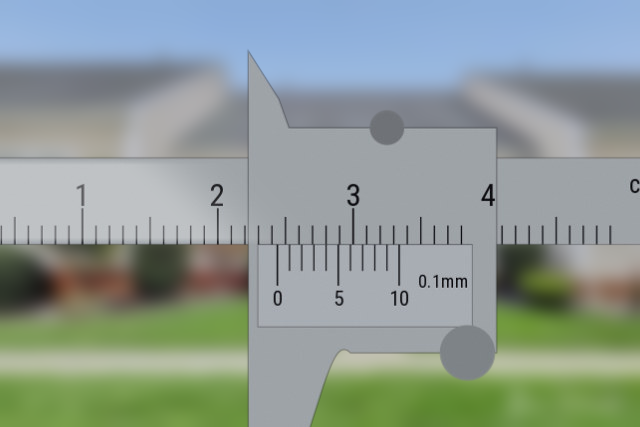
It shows 24.4; mm
